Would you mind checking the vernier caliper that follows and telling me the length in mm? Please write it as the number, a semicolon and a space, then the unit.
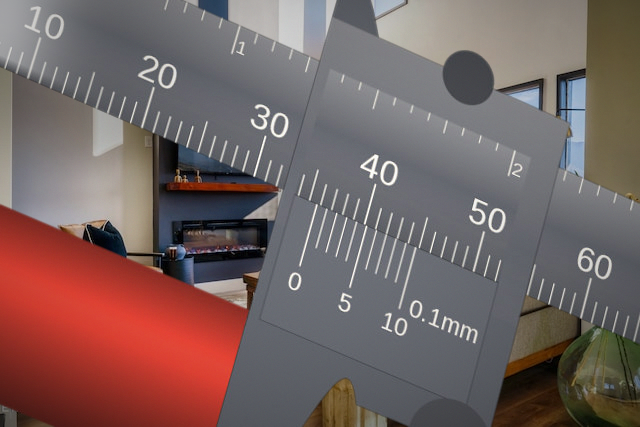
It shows 35.7; mm
